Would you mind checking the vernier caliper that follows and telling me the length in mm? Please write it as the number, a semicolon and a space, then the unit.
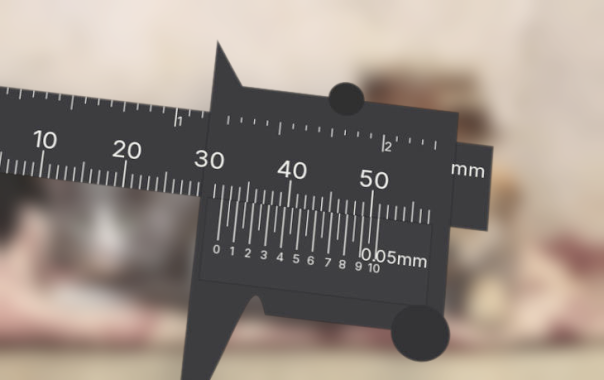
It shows 32.0; mm
